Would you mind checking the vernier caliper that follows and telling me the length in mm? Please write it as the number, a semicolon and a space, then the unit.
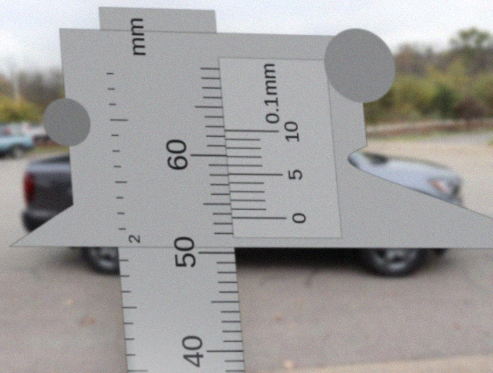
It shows 53.6; mm
